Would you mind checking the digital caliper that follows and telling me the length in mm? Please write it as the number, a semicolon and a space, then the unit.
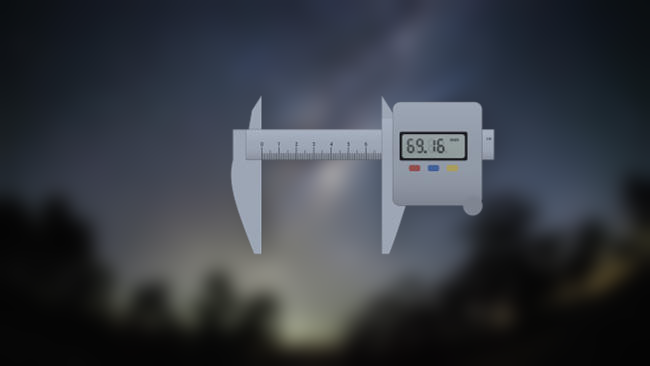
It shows 69.16; mm
